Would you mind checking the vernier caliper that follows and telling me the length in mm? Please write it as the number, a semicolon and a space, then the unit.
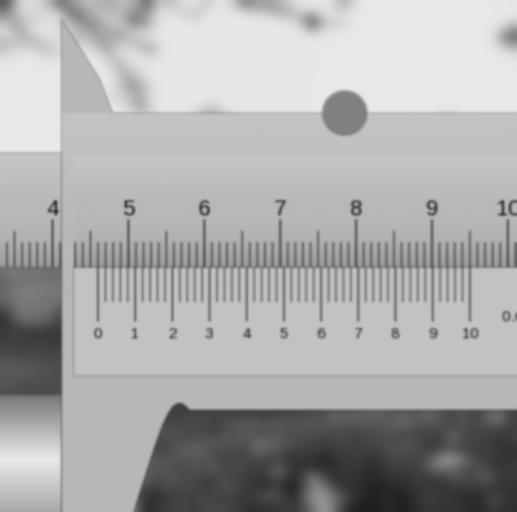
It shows 46.0; mm
